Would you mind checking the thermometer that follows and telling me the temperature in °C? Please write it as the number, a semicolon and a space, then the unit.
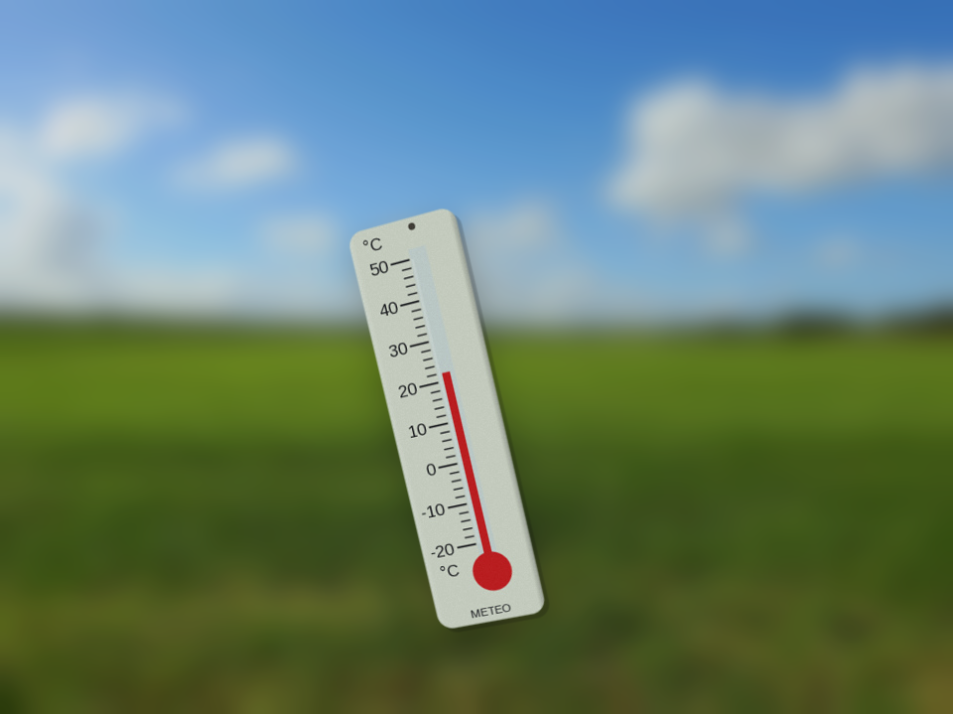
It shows 22; °C
